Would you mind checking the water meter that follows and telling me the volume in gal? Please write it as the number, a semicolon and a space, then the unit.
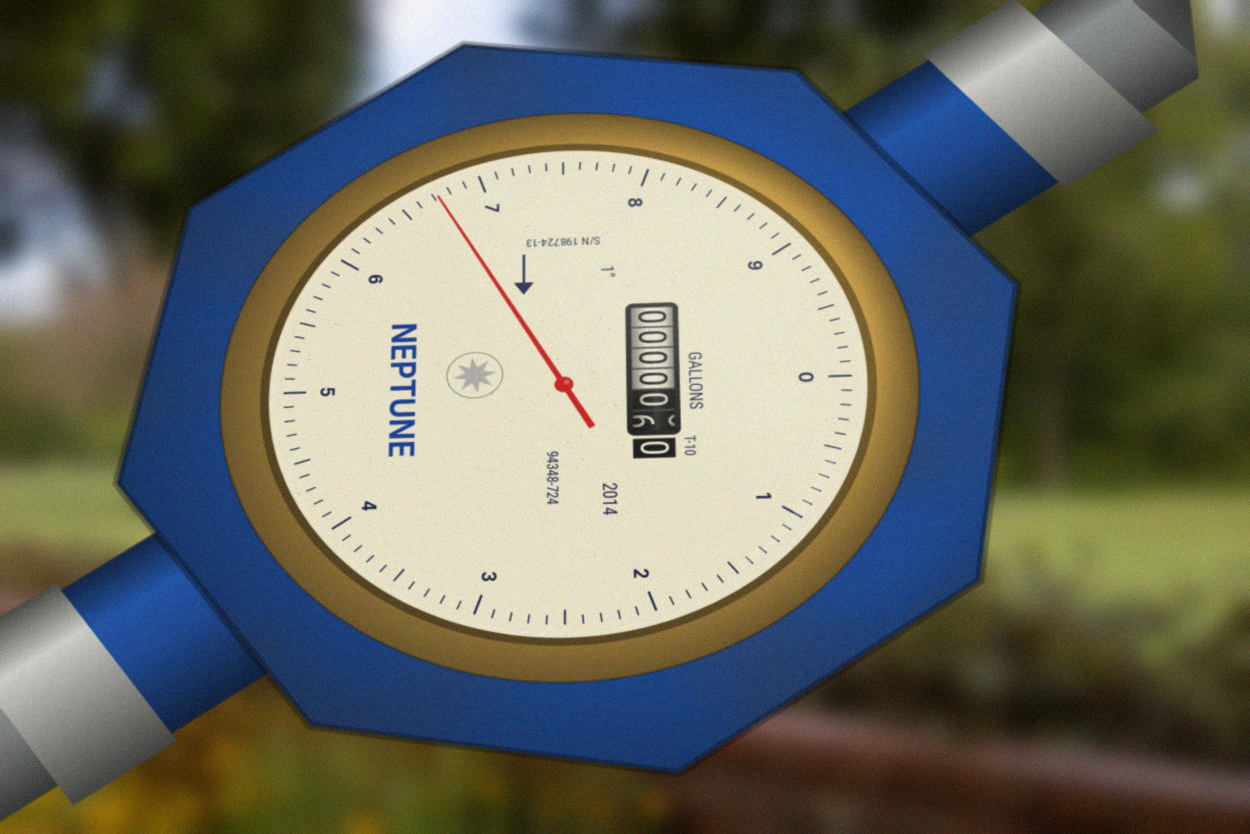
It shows 56.7; gal
